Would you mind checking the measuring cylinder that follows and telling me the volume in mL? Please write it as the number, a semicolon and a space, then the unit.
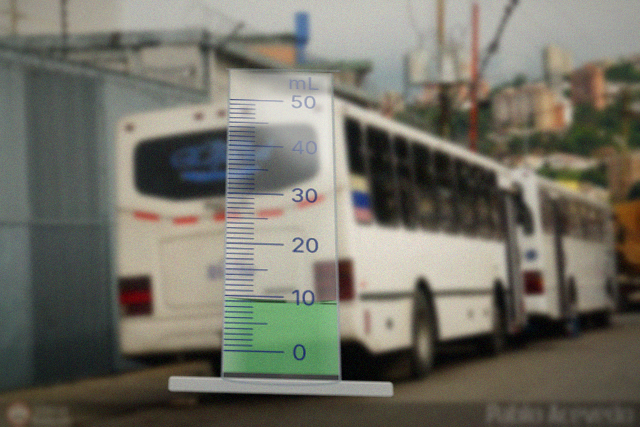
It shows 9; mL
